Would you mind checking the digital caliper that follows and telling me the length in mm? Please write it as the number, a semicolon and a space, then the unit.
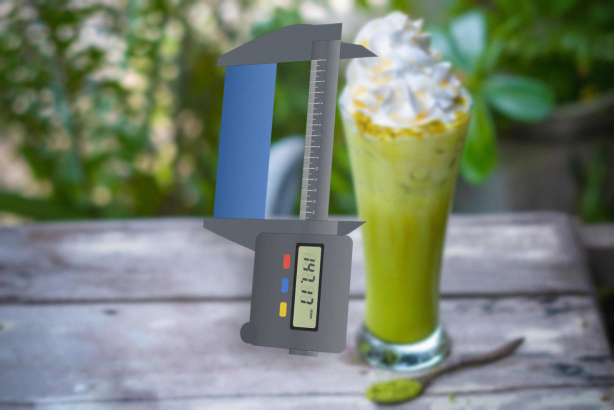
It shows 147.17; mm
